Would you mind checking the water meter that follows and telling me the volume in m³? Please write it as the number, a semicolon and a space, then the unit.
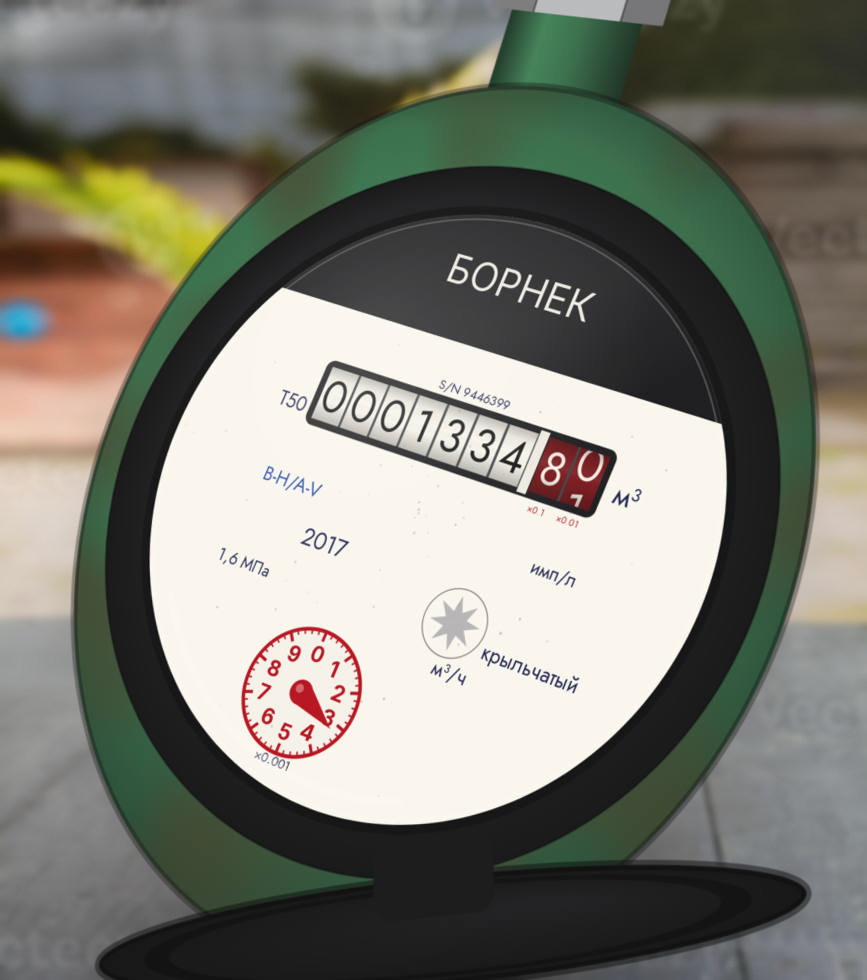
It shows 1334.803; m³
